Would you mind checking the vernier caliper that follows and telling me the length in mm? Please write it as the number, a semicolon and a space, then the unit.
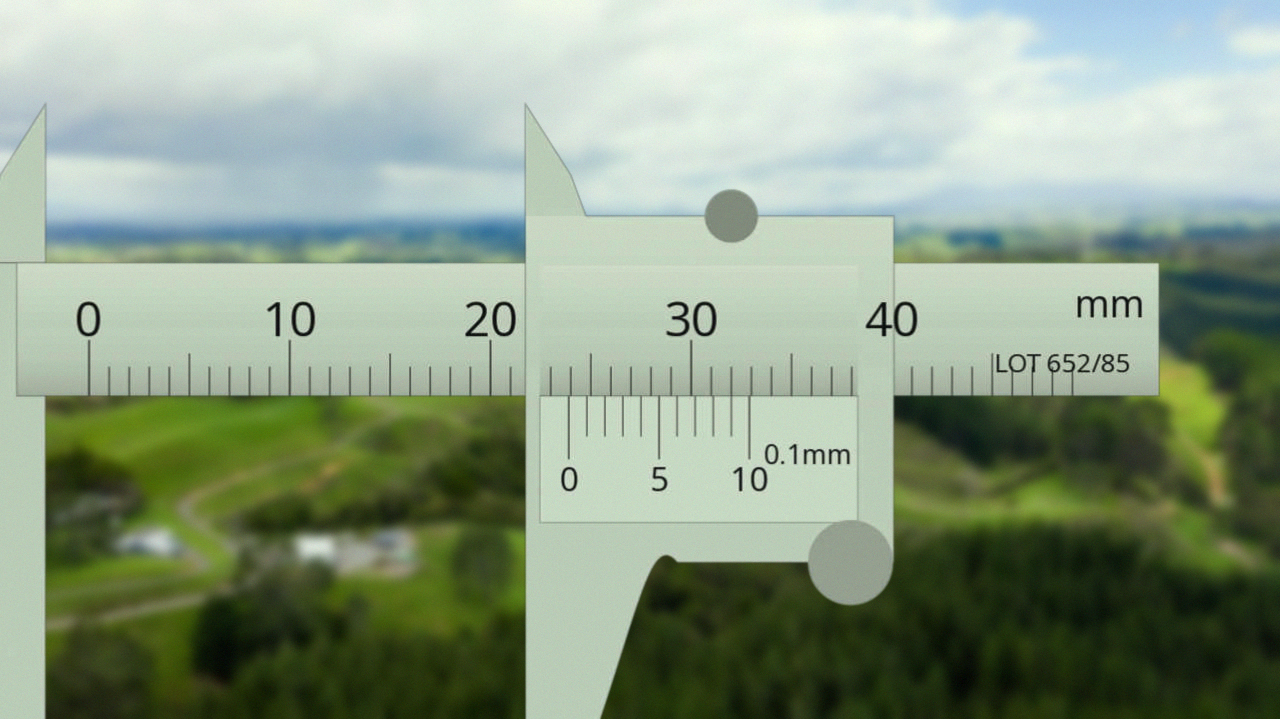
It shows 23.9; mm
